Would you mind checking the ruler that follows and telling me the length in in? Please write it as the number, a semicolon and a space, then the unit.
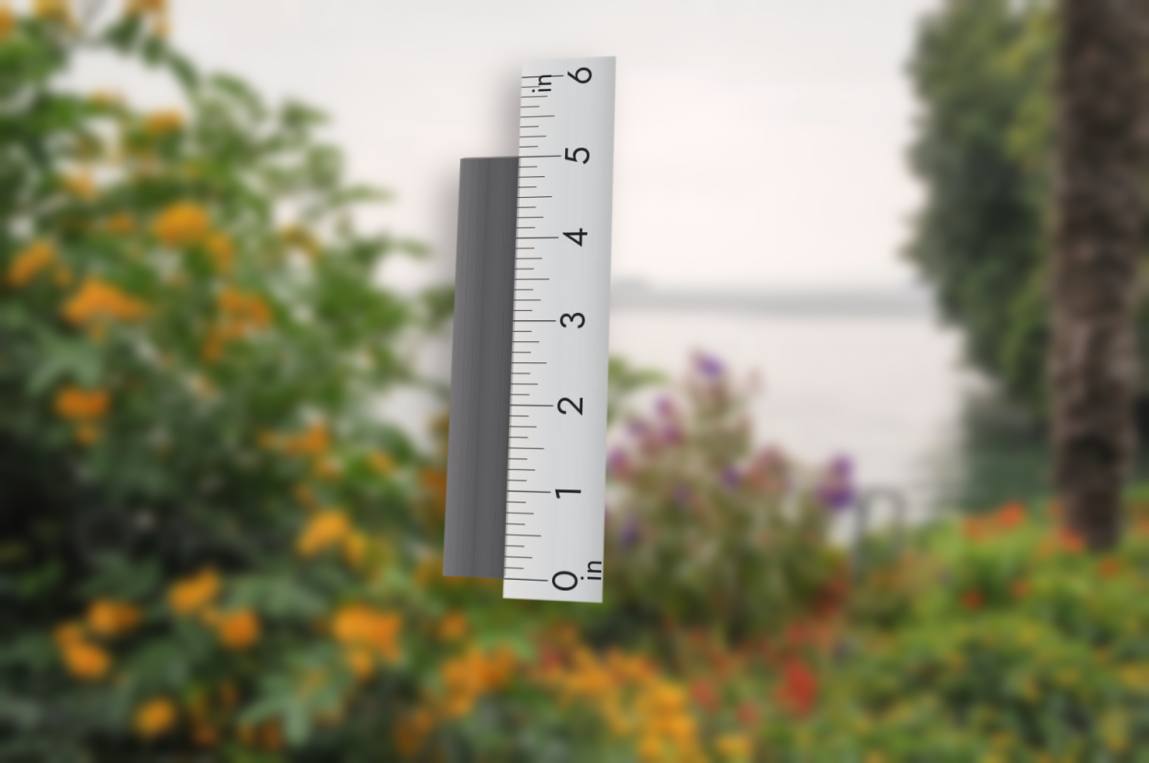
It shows 5; in
